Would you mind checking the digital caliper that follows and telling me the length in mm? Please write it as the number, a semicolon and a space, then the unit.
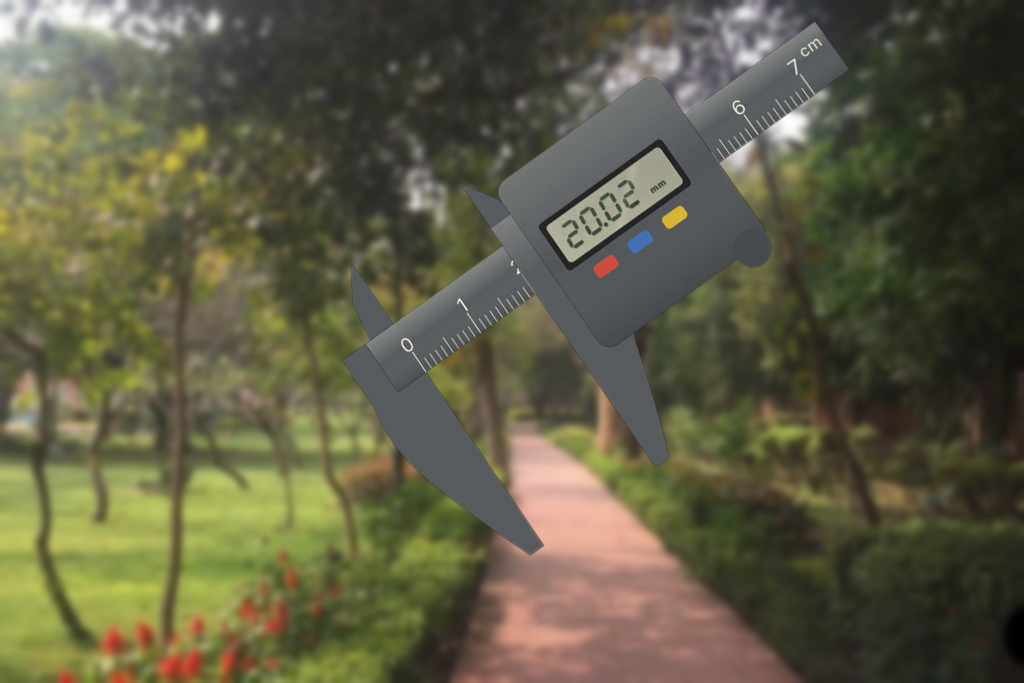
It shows 20.02; mm
